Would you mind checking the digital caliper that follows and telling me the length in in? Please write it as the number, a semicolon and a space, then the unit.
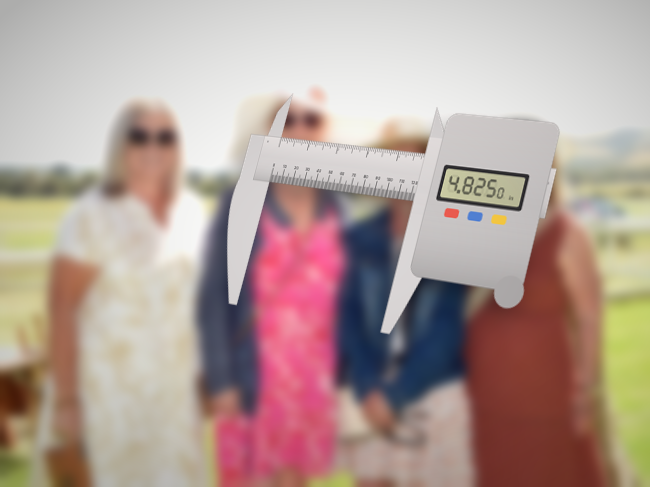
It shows 4.8250; in
